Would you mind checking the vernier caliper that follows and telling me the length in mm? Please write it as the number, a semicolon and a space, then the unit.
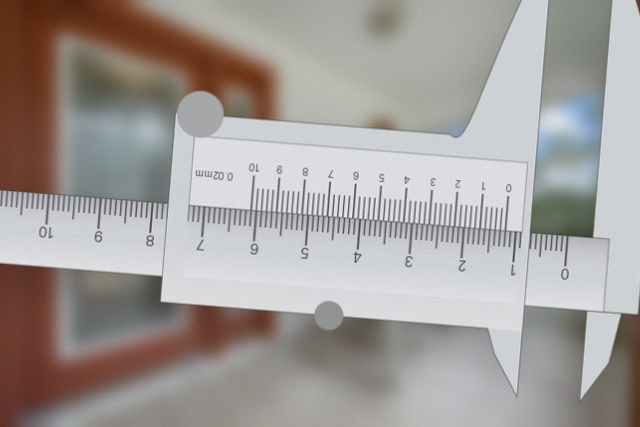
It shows 12.0; mm
